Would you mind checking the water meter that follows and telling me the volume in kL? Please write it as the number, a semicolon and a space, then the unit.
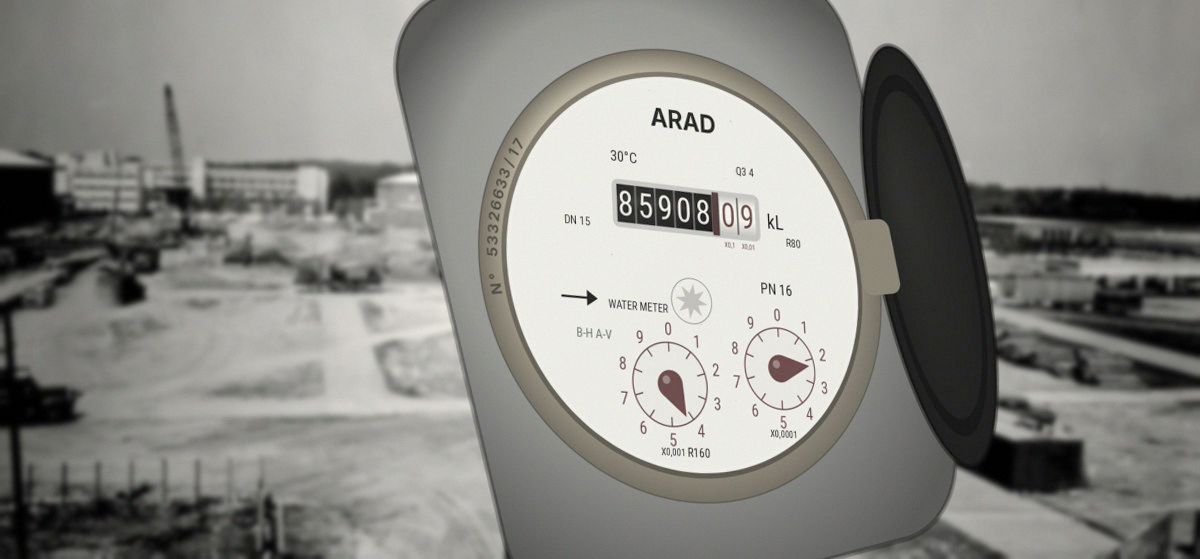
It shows 85908.0942; kL
